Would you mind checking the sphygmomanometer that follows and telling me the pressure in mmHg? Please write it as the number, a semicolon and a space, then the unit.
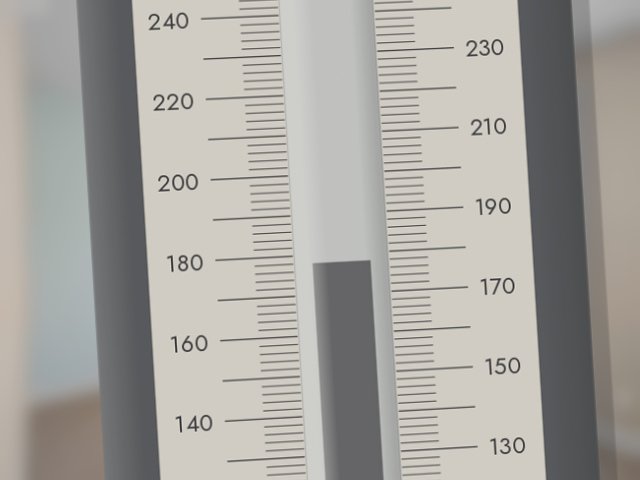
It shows 178; mmHg
